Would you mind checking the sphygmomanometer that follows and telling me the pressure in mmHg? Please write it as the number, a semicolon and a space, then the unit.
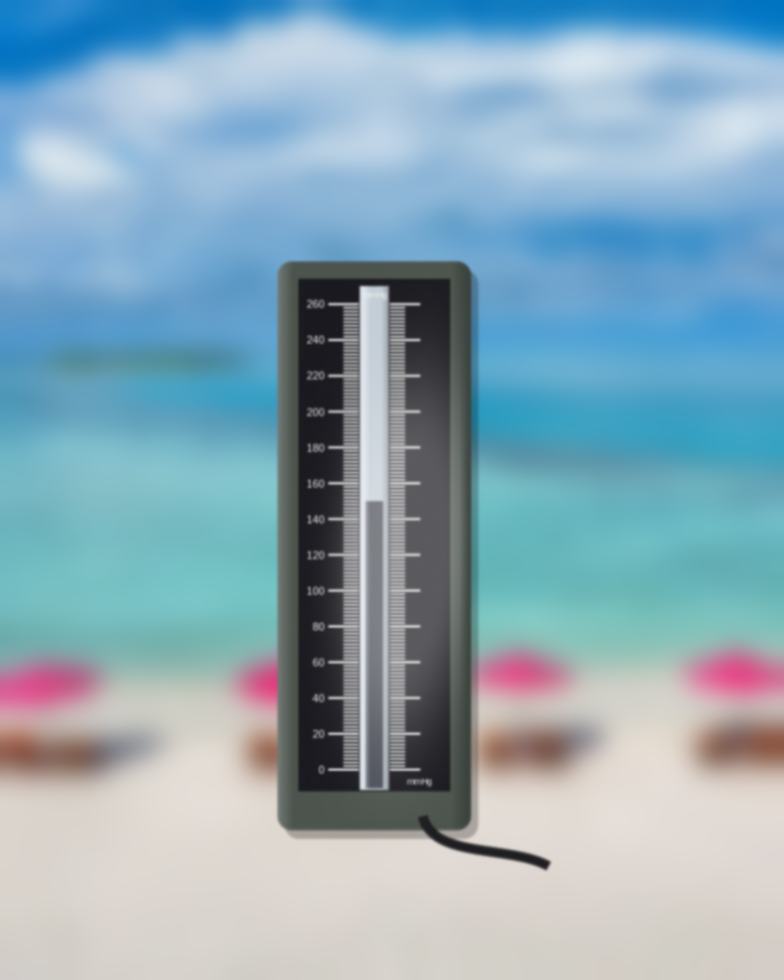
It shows 150; mmHg
